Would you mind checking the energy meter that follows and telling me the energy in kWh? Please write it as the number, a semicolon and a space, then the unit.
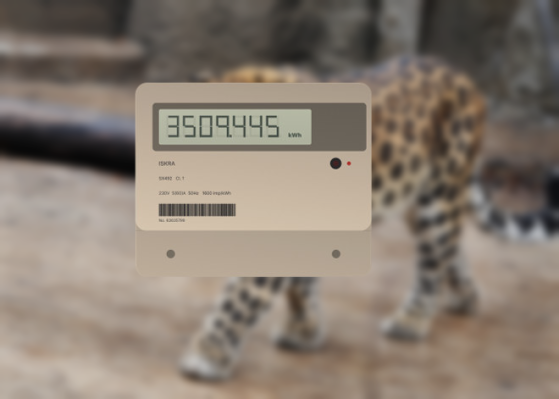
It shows 3509.445; kWh
